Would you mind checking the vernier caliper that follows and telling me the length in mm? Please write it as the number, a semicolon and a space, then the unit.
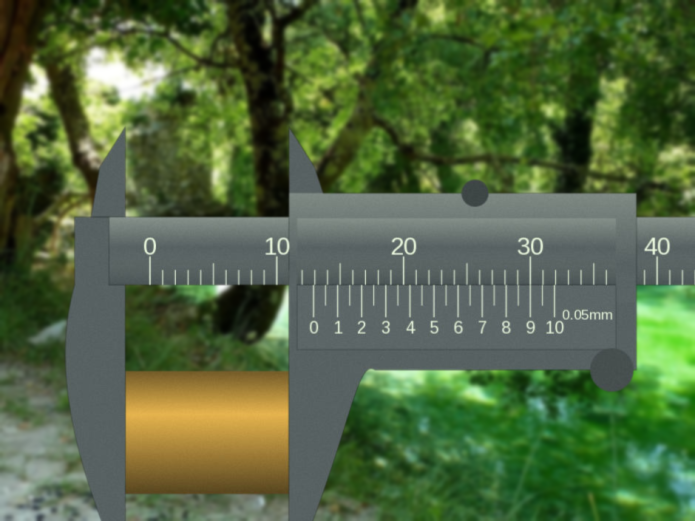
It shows 12.9; mm
